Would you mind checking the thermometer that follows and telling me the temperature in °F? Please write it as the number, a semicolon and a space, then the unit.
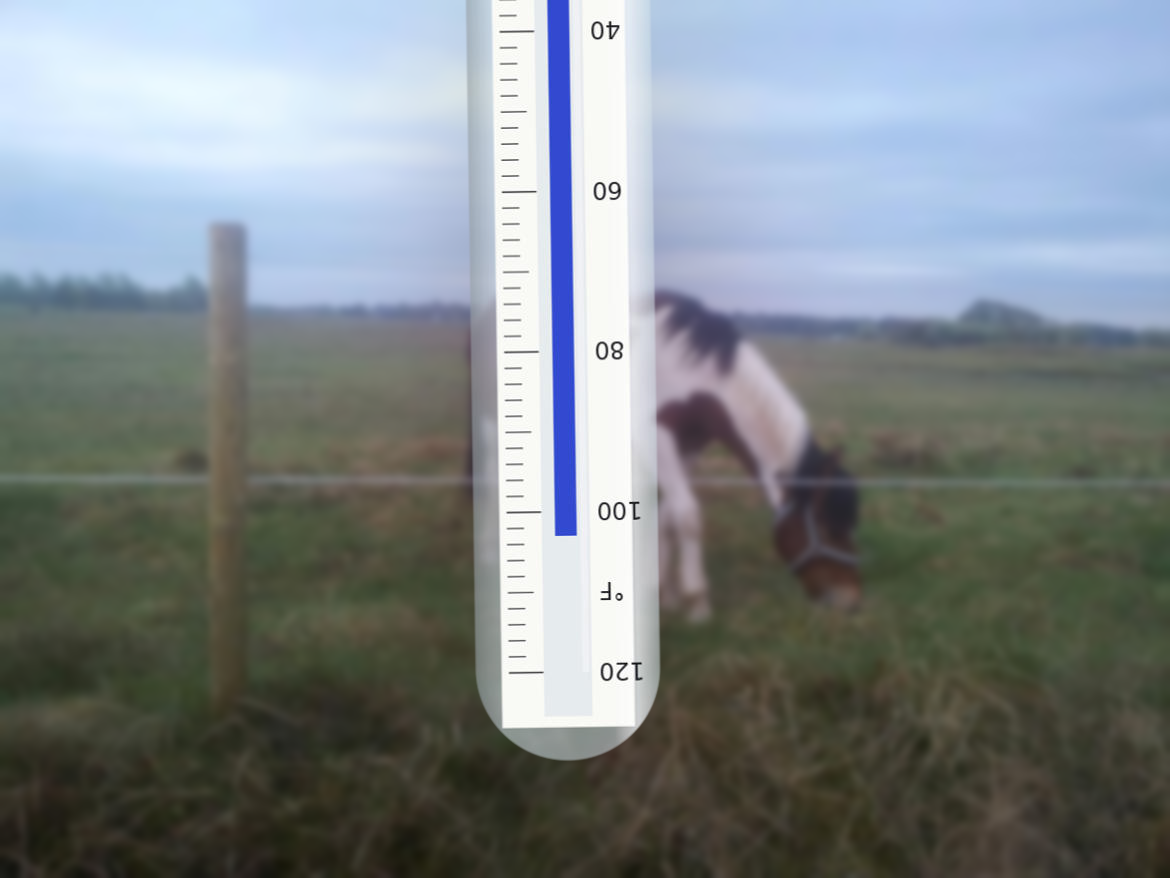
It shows 103; °F
